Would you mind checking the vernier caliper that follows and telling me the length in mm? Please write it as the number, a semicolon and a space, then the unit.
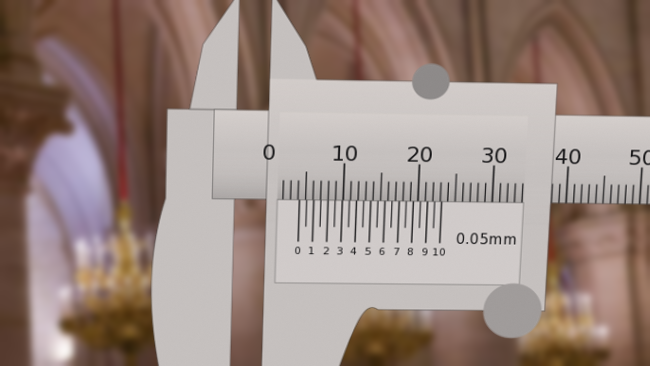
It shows 4.2; mm
